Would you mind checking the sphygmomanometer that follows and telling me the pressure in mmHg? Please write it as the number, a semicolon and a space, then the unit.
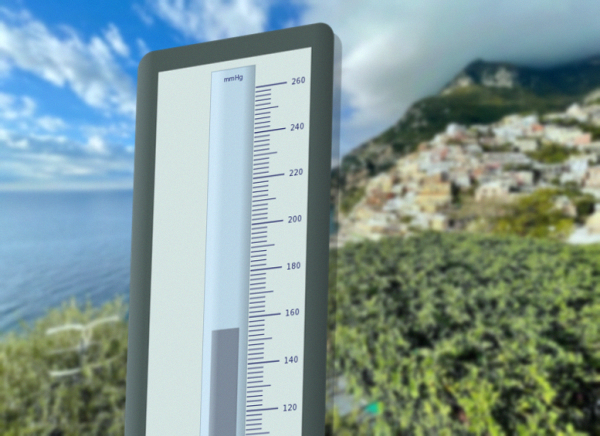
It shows 156; mmHg
